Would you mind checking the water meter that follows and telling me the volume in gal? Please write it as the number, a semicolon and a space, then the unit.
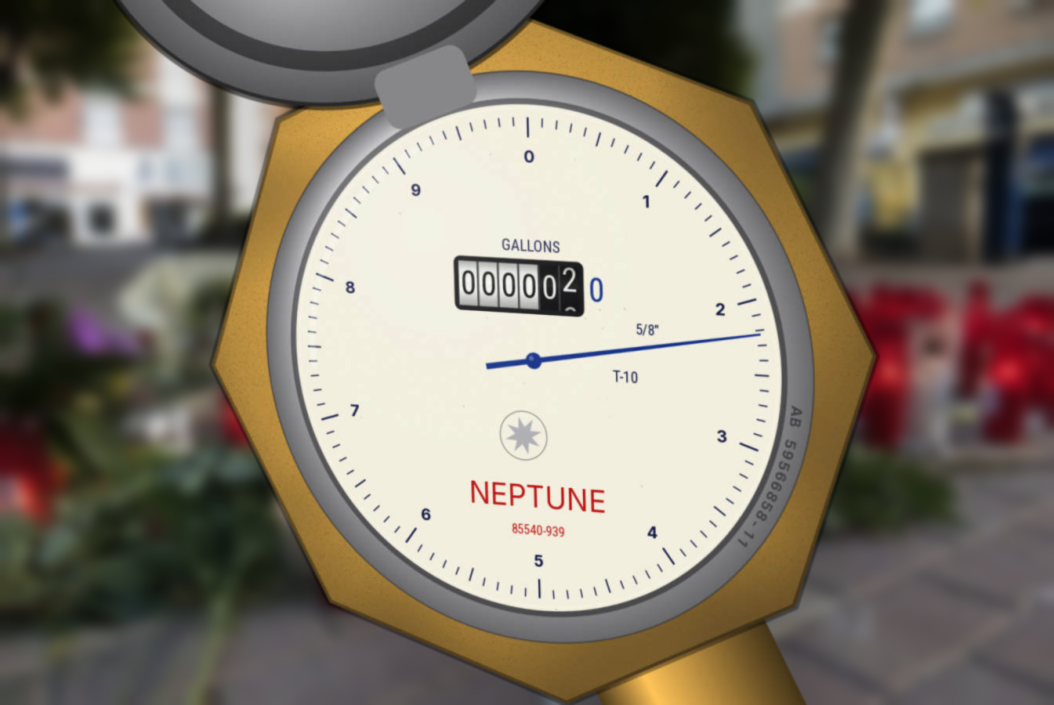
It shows 22.2; gal
